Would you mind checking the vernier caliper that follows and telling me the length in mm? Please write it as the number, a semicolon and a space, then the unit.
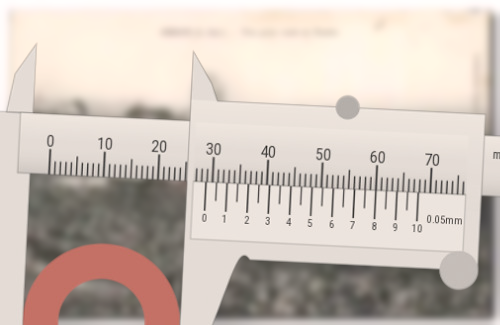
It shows 28.8; mm
